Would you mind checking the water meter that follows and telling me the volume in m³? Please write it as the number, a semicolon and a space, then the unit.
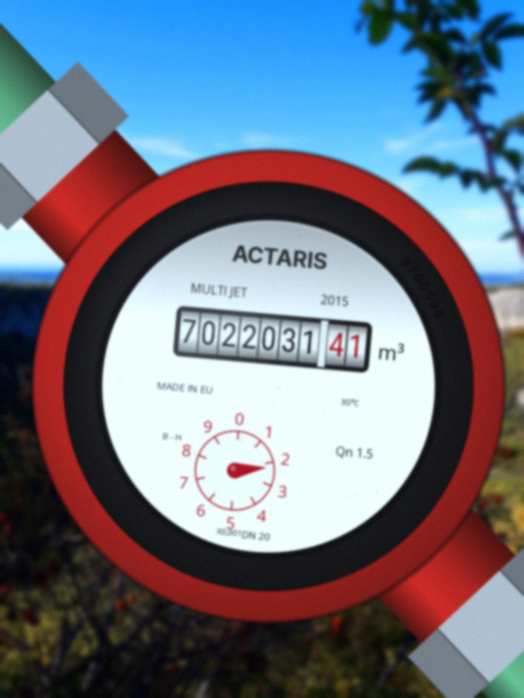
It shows 7022031.412; m³
